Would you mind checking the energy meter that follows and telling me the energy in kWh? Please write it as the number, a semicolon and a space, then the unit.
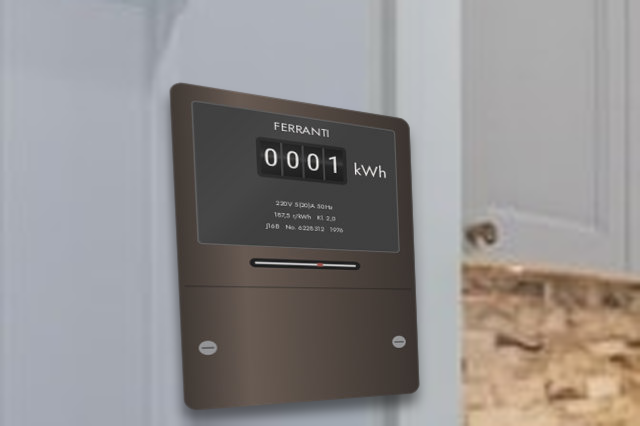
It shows 1; kWh
